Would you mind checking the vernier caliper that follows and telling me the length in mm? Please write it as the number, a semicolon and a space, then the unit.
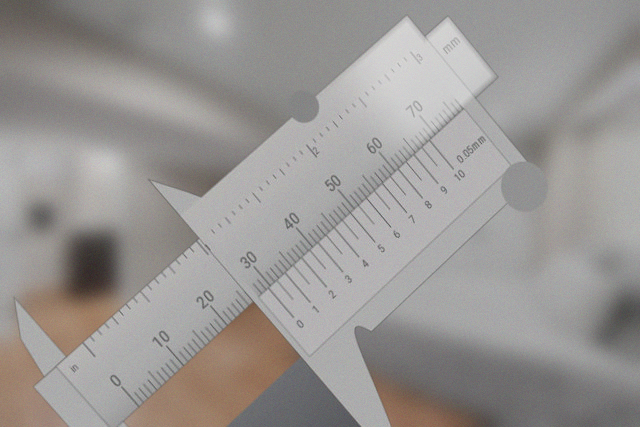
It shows 29.5; mm
